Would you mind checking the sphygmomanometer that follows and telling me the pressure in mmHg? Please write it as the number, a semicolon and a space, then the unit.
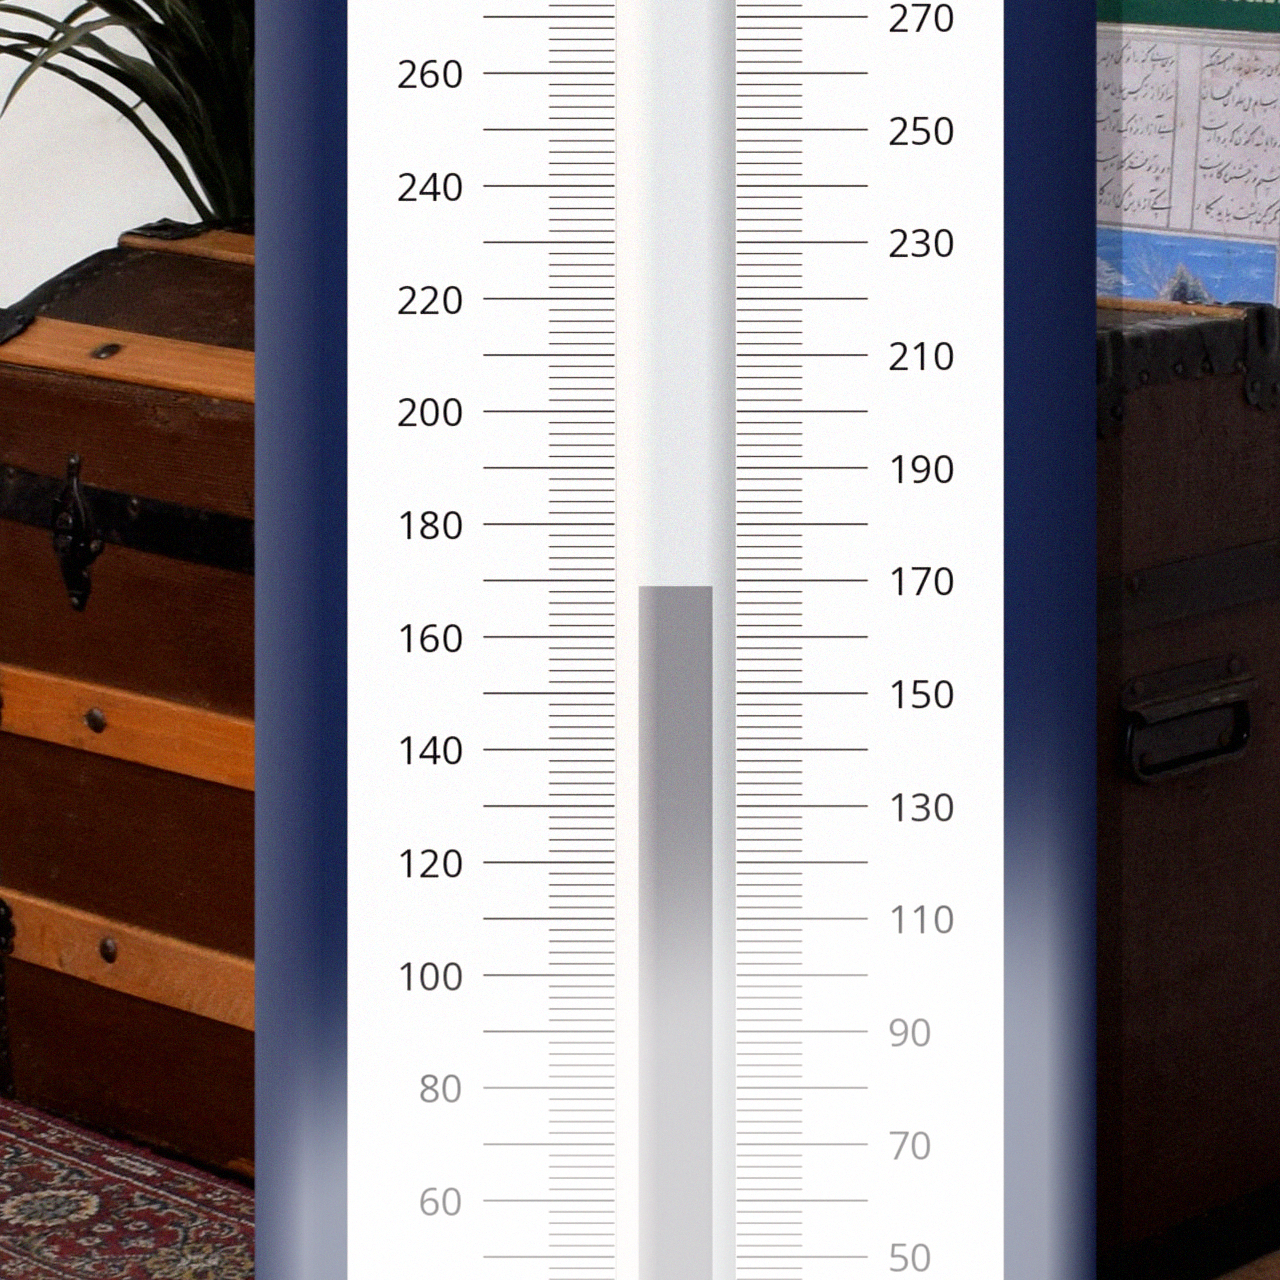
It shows 169; mmHg
